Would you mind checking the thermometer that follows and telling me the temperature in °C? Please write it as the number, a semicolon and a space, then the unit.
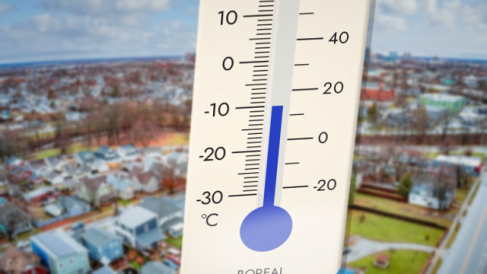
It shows -10; °C
